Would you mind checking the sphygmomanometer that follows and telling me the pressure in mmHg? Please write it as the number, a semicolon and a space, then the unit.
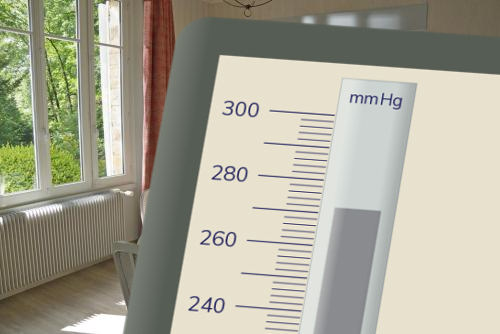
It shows 272; mmHg
